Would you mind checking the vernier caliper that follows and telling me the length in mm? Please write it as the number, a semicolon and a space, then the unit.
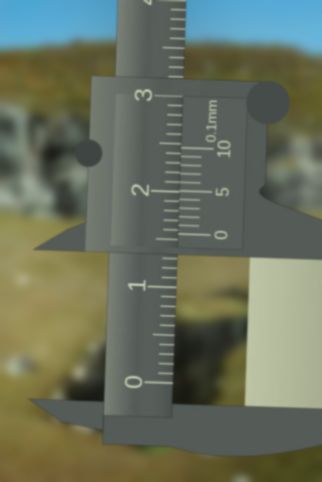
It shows 15.6; mm
